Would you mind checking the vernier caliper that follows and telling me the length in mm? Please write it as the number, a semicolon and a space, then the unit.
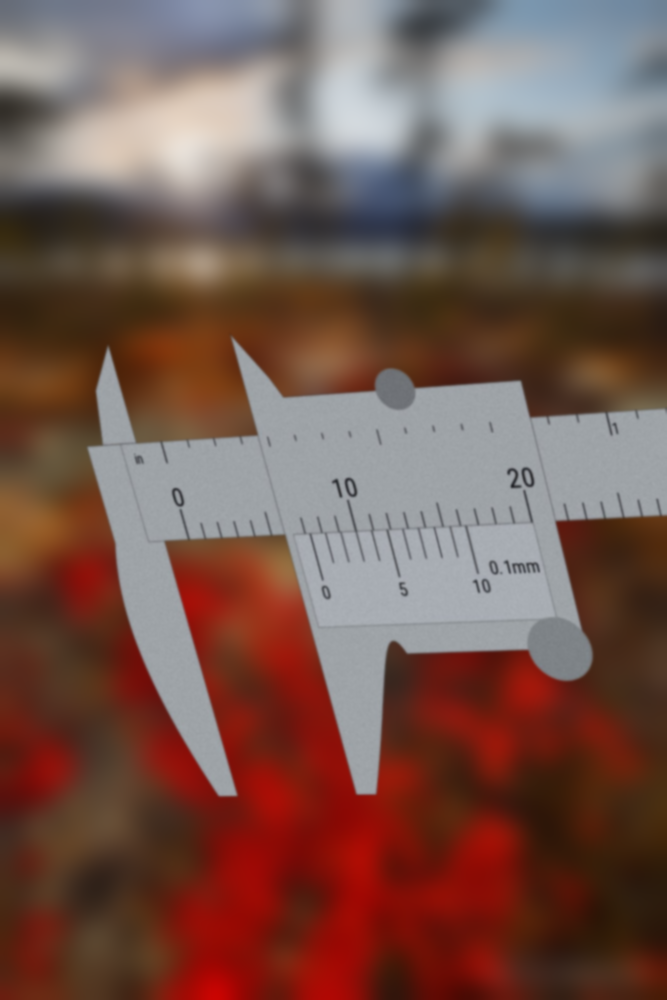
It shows 7.3; mm
